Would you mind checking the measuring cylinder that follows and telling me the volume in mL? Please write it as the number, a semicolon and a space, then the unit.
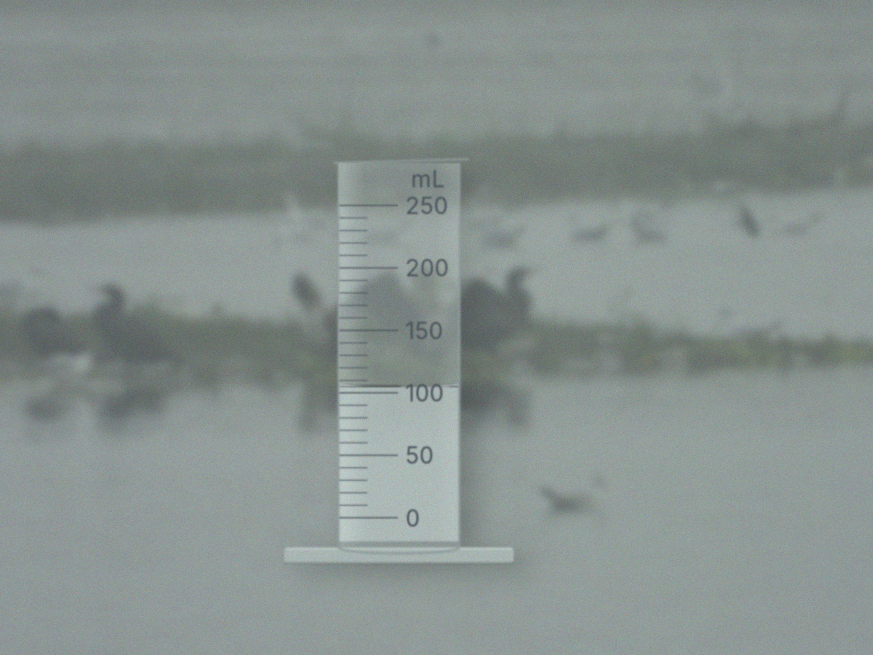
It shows 105; mL
